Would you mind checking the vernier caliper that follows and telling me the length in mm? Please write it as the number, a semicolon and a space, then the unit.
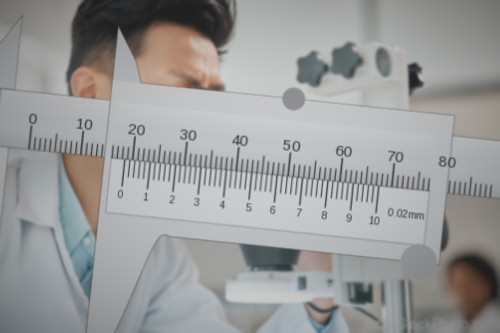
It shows 18.5; mm
